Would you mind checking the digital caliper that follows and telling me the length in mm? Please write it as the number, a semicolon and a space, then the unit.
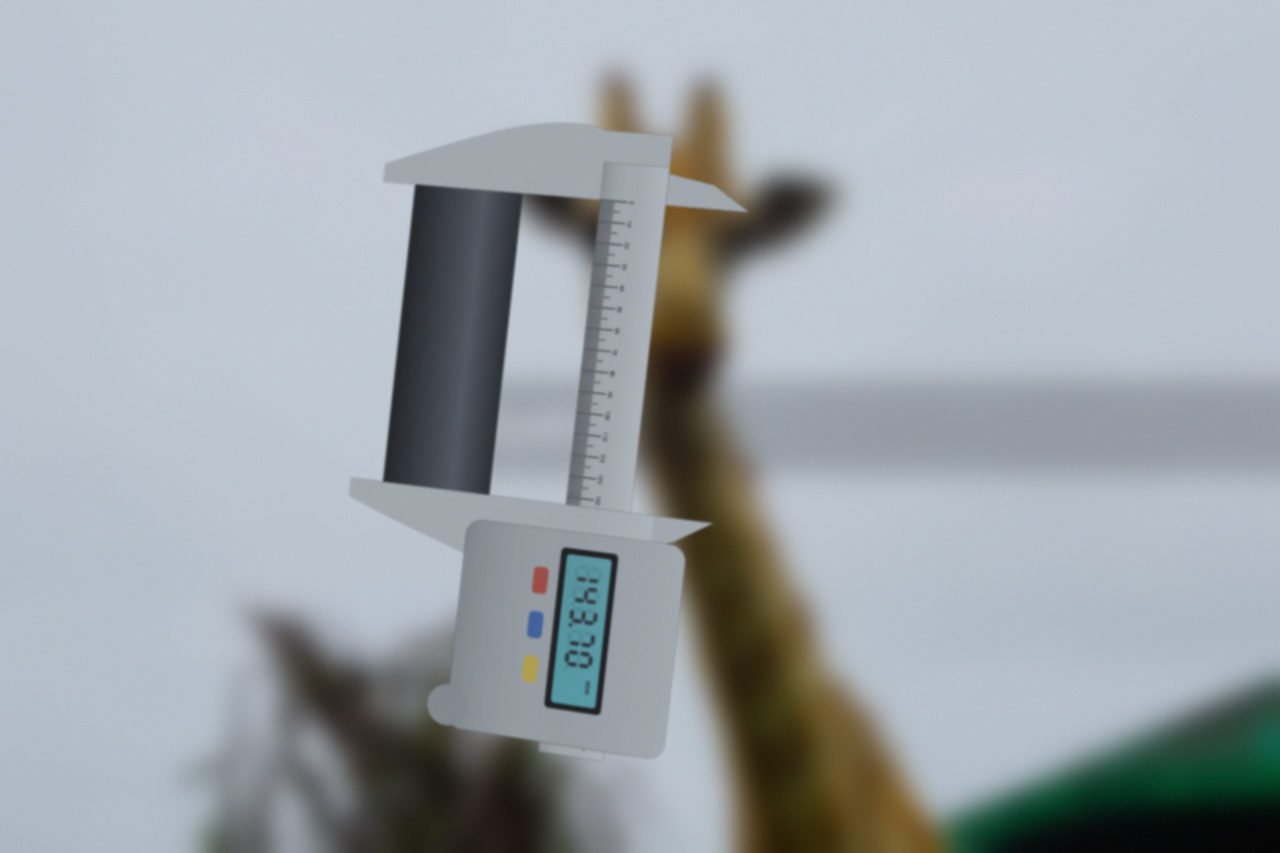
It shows 143.70; mm
